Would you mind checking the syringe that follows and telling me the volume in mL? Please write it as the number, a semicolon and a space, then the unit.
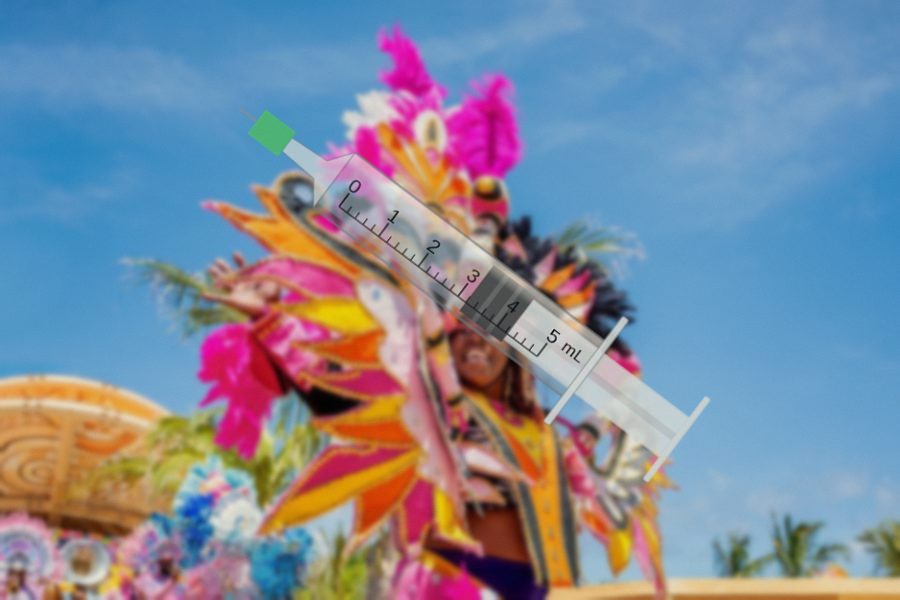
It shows 3.2; mL
